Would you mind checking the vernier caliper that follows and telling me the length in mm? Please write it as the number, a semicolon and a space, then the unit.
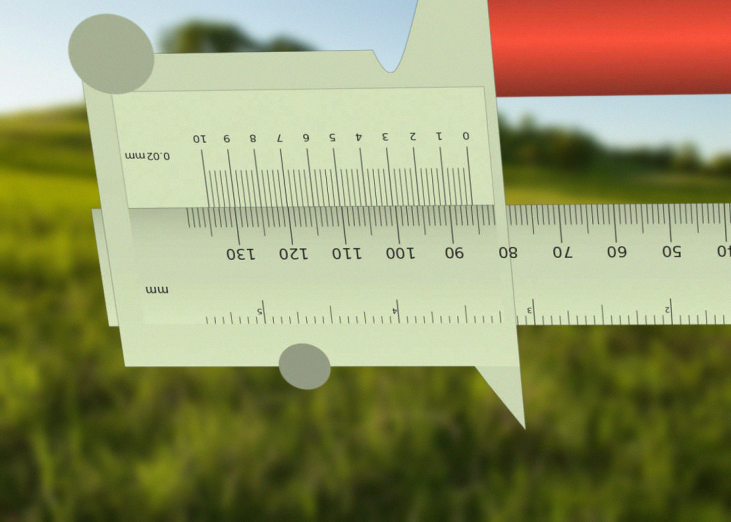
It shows 85.8; mm
